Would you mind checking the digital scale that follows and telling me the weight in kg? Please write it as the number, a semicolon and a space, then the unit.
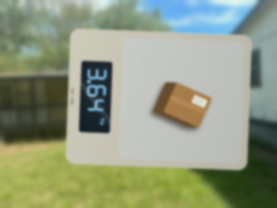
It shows 3.64; kg
